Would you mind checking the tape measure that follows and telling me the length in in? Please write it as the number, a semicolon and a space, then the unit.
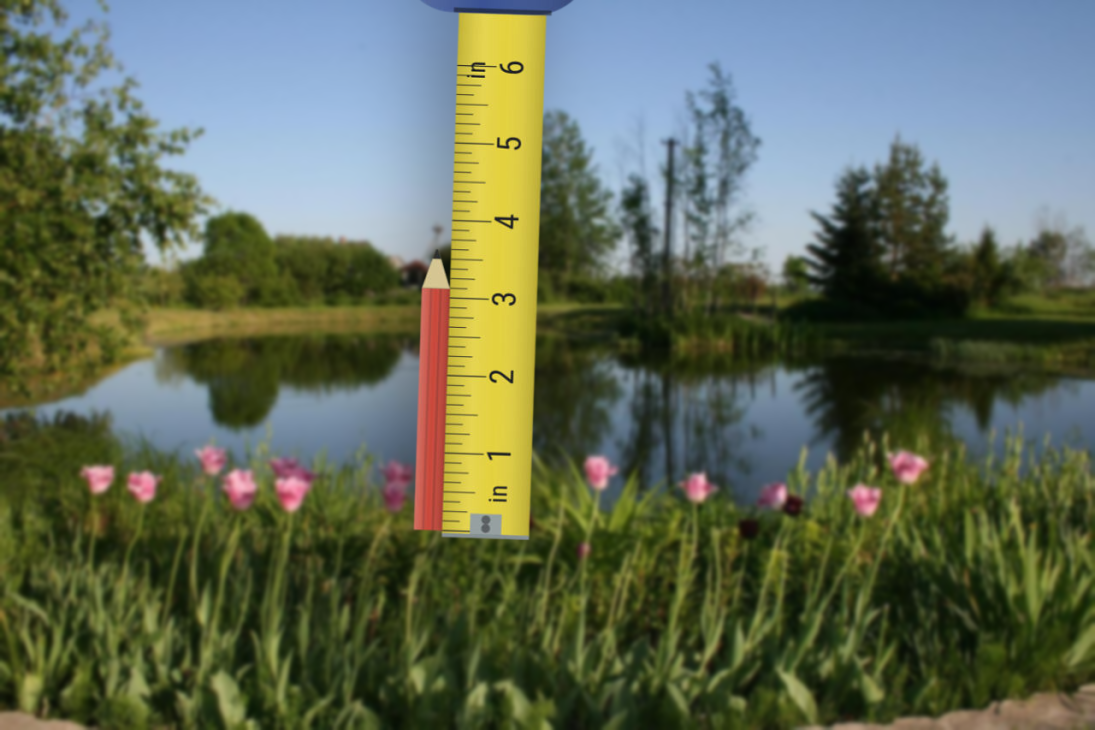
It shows 3.625; in
